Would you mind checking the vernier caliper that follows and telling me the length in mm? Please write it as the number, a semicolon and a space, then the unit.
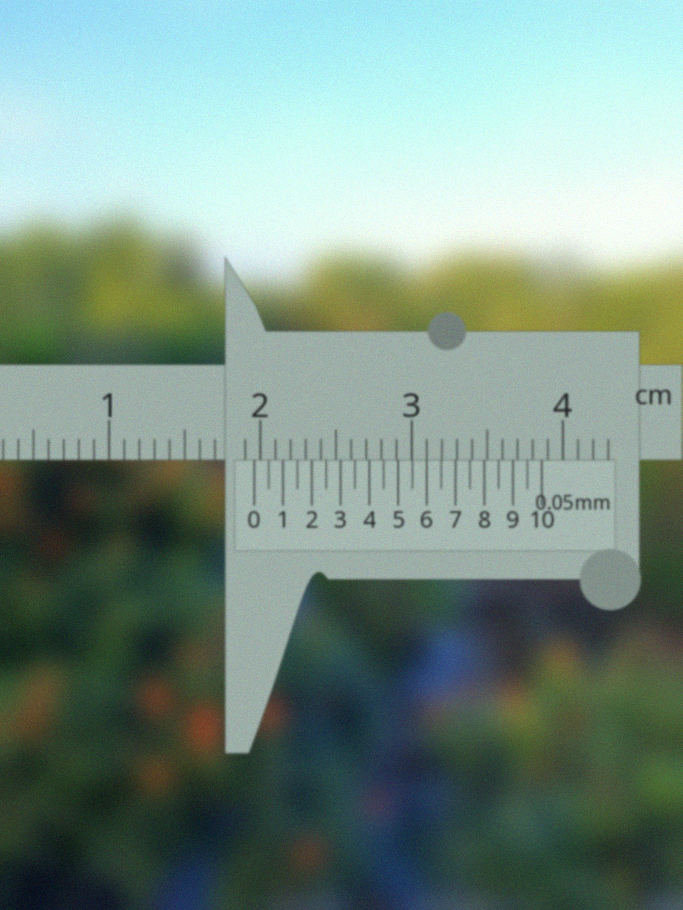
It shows 19.6; mm
